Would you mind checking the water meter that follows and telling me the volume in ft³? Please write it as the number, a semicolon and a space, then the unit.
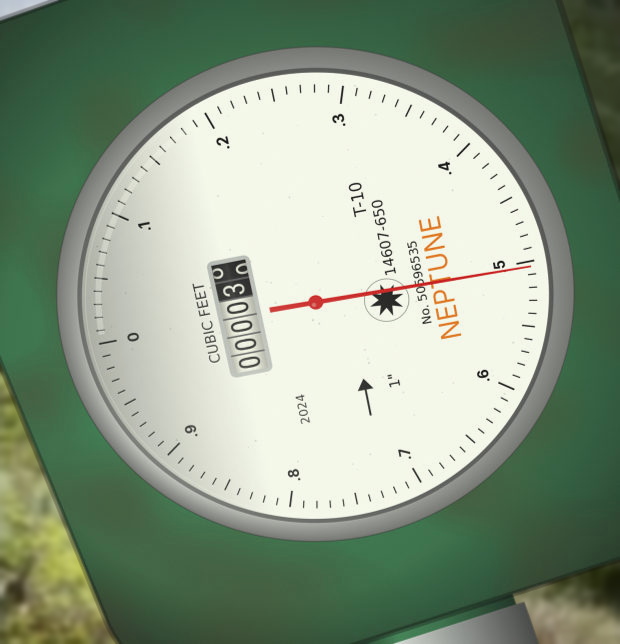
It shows 38.50; ft³
